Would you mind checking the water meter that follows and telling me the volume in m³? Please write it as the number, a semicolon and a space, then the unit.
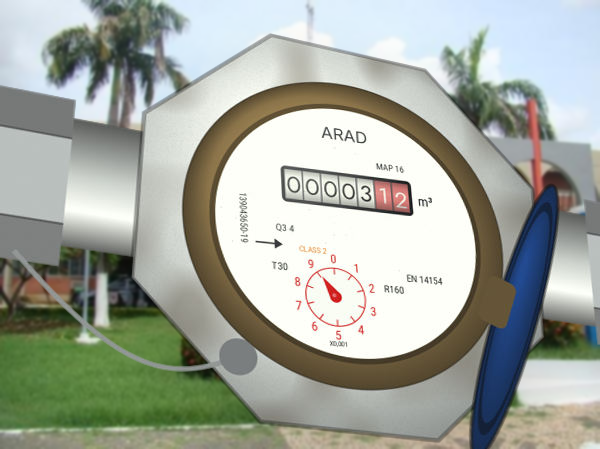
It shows 3.119; m³
